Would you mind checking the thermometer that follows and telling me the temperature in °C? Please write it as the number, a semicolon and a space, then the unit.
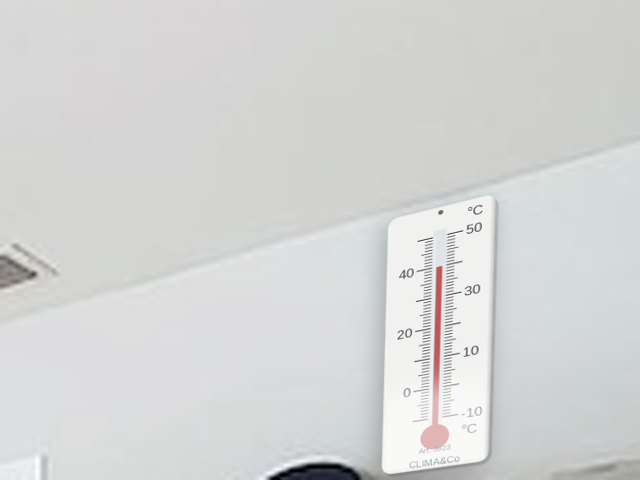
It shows 40; °C
